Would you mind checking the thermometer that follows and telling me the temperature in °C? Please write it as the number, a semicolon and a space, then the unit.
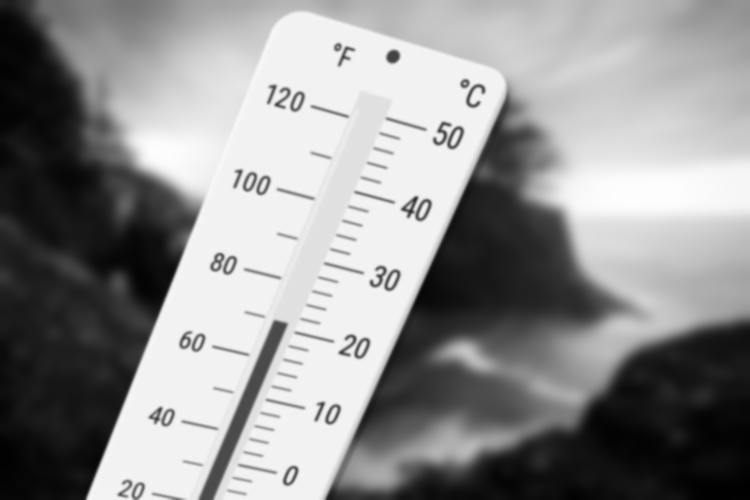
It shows 21; °C
